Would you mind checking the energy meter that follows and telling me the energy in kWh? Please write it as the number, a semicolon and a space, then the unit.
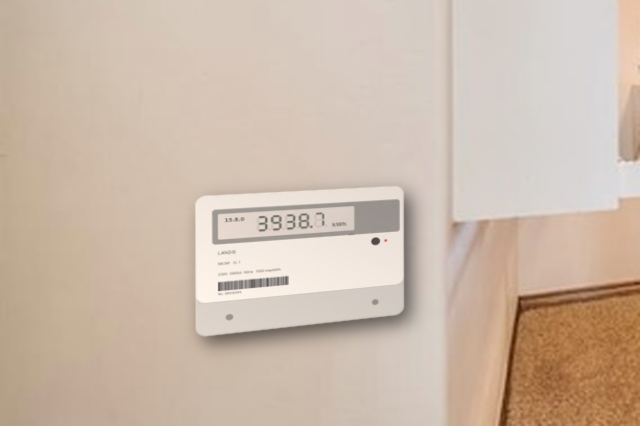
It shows 3938.7; kWh
